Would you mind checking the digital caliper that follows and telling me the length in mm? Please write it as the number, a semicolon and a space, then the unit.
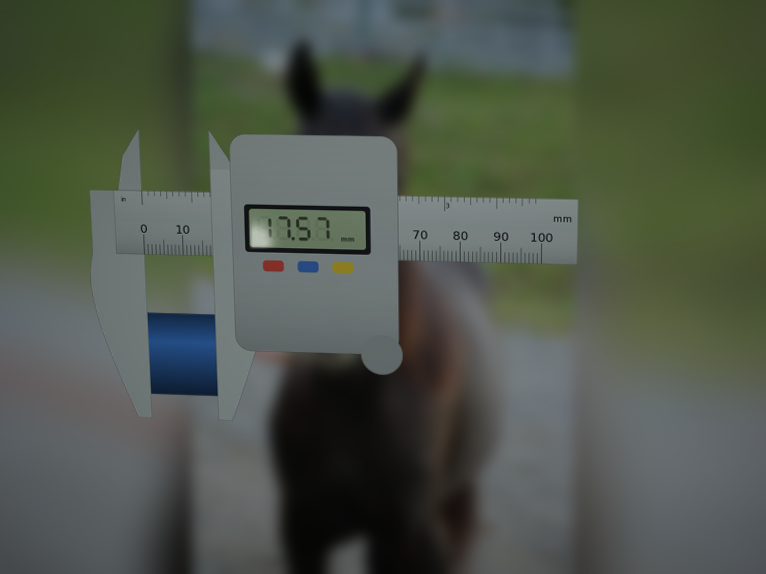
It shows 17.57; mm
